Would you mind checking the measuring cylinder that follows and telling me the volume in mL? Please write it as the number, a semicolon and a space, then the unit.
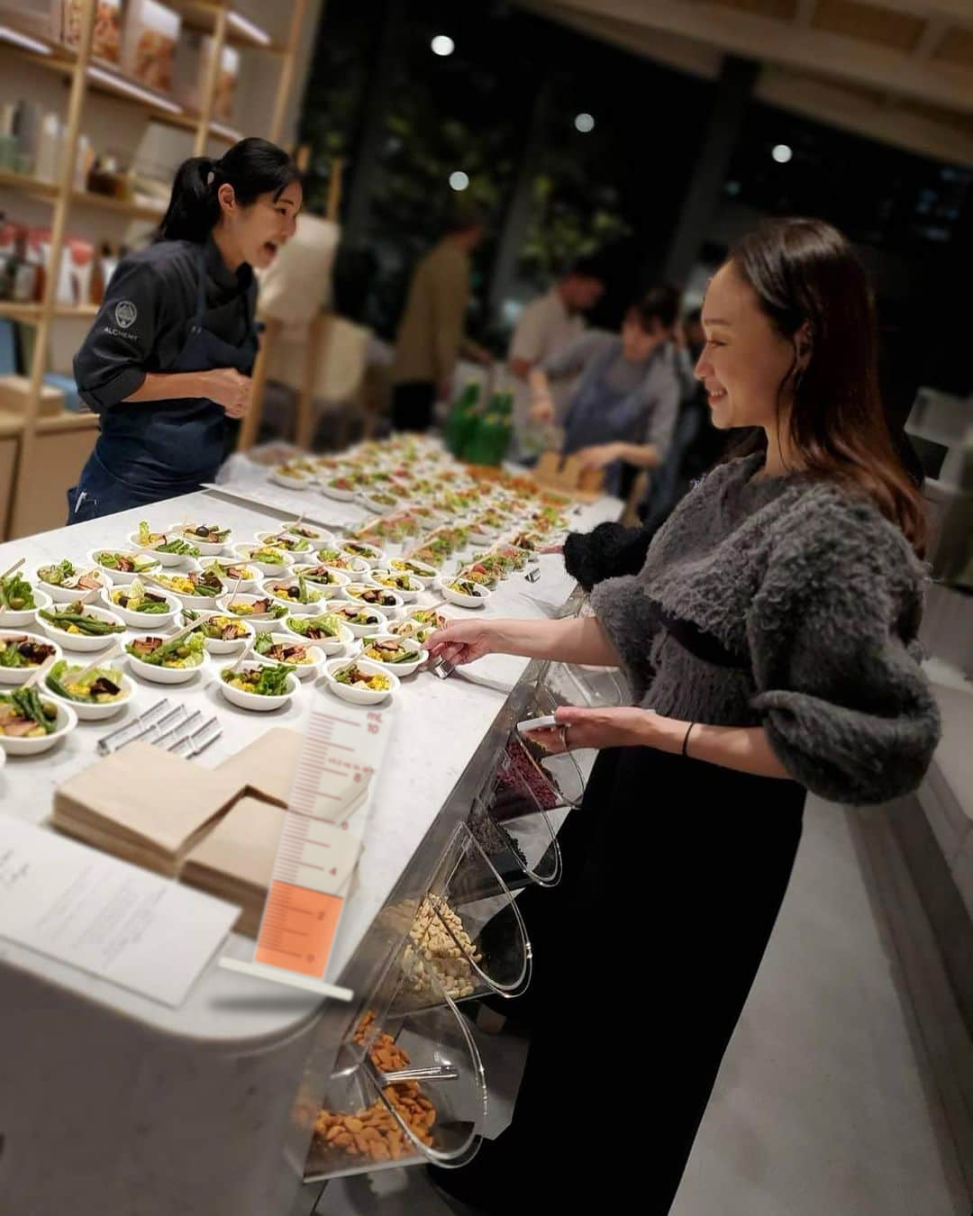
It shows 3; mL
